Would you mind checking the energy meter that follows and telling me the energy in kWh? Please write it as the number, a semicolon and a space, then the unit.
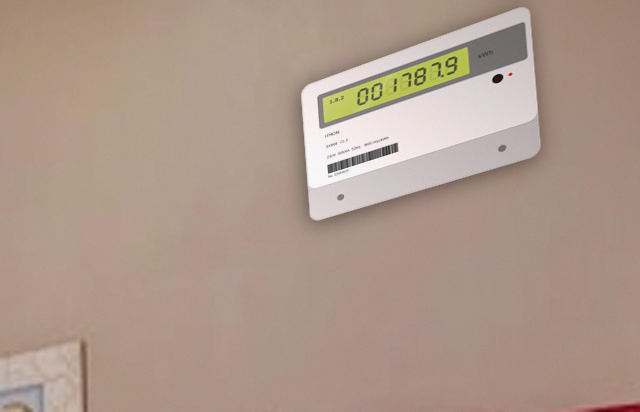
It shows 1787.9; kWh
